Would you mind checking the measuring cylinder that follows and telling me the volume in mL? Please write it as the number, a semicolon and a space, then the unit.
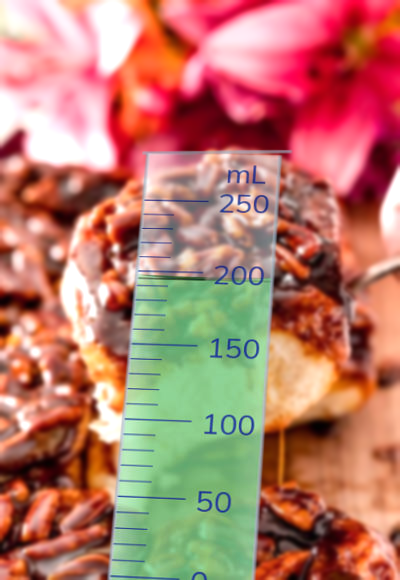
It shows 195; mL
